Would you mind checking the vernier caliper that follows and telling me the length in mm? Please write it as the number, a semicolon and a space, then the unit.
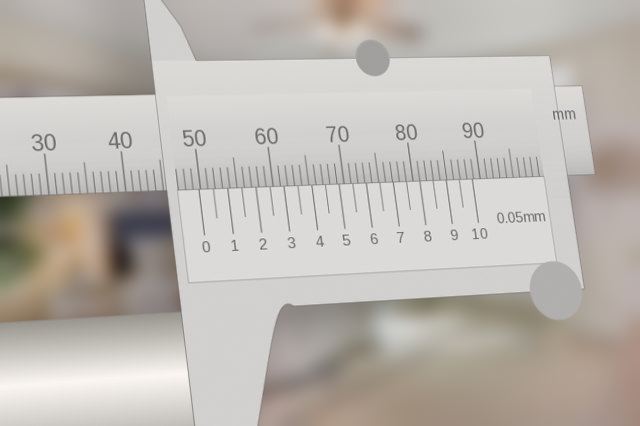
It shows 49.8; mm
